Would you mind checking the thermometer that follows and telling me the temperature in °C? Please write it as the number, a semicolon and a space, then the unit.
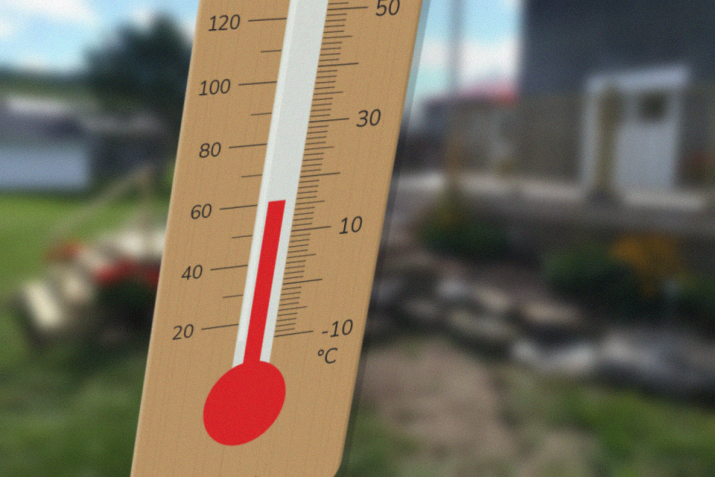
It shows 16; °C
